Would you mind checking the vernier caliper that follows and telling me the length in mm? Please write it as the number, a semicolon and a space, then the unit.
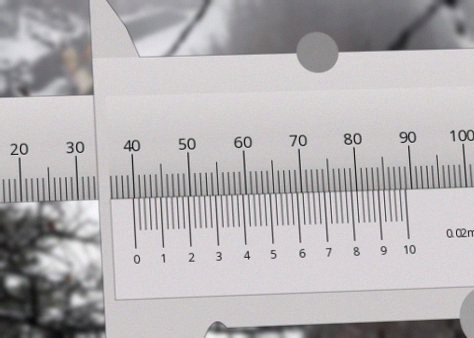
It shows 39.8; mm
